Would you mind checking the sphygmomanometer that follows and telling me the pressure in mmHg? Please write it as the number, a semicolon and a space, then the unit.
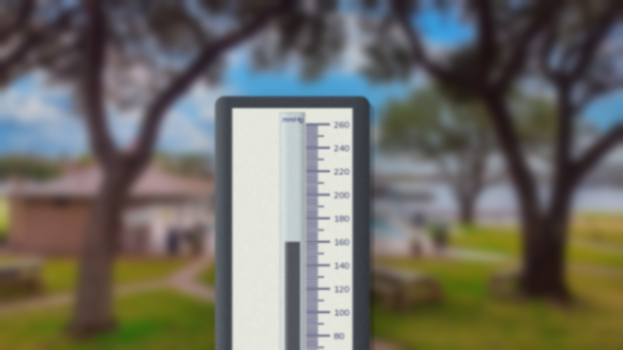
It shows 160; mmHg
